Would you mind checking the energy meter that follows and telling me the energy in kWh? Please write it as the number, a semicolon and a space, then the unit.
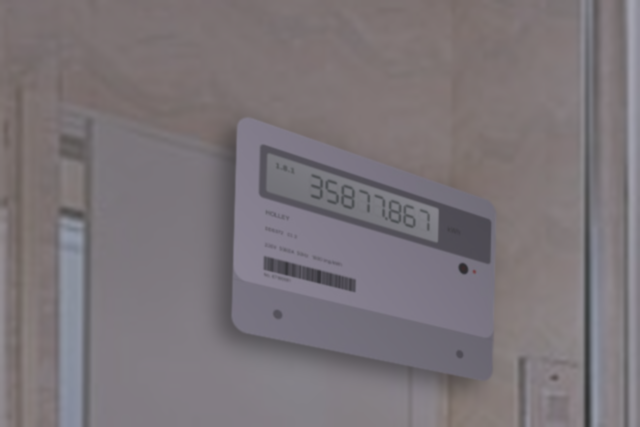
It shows 35877.867; kWh
